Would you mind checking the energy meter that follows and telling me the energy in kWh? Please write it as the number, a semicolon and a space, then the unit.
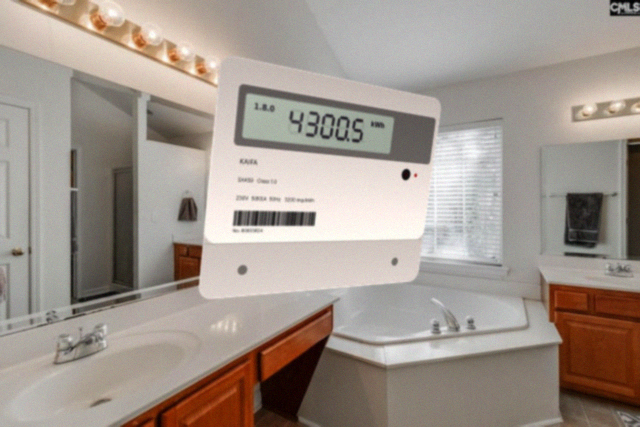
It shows 4300.5; kWh
